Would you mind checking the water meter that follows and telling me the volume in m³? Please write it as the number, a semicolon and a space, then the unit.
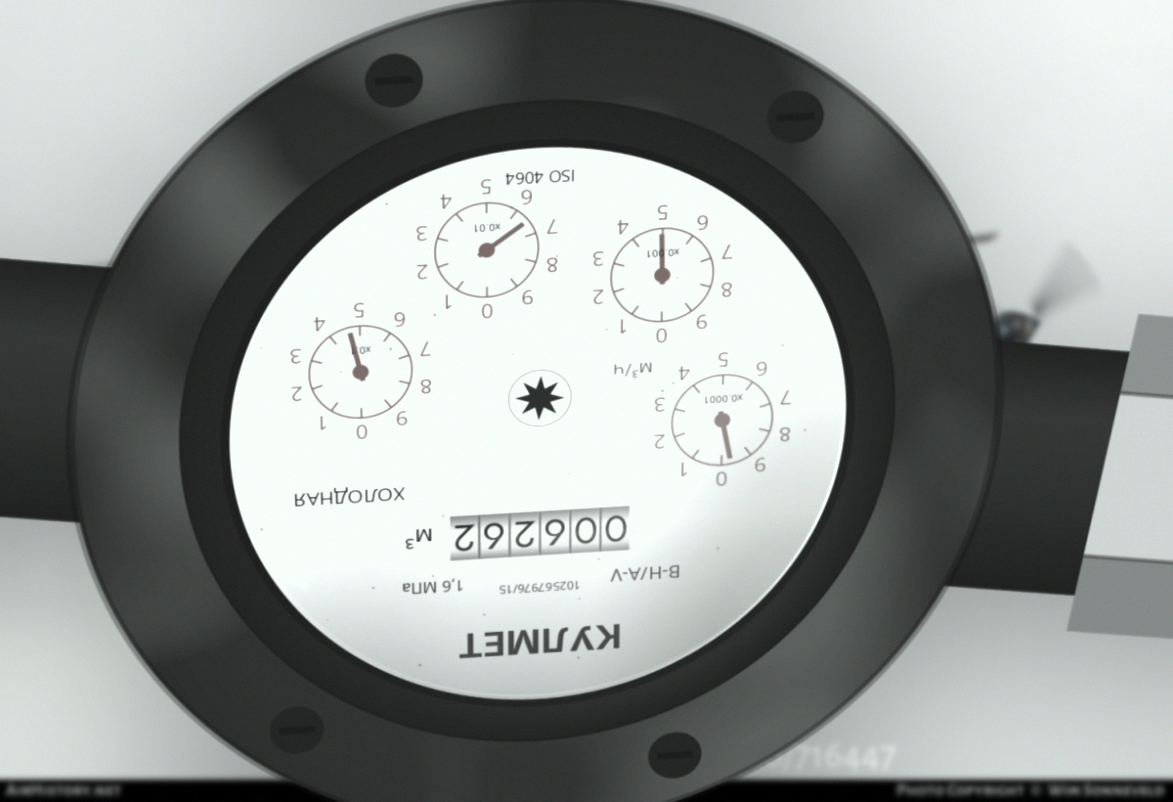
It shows 6262.4649; m³
